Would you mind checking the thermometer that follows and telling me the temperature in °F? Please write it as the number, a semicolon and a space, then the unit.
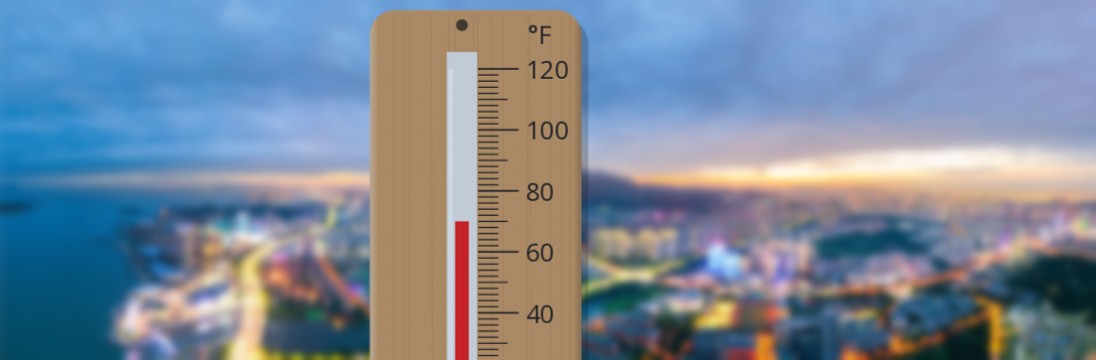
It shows 70; °F
